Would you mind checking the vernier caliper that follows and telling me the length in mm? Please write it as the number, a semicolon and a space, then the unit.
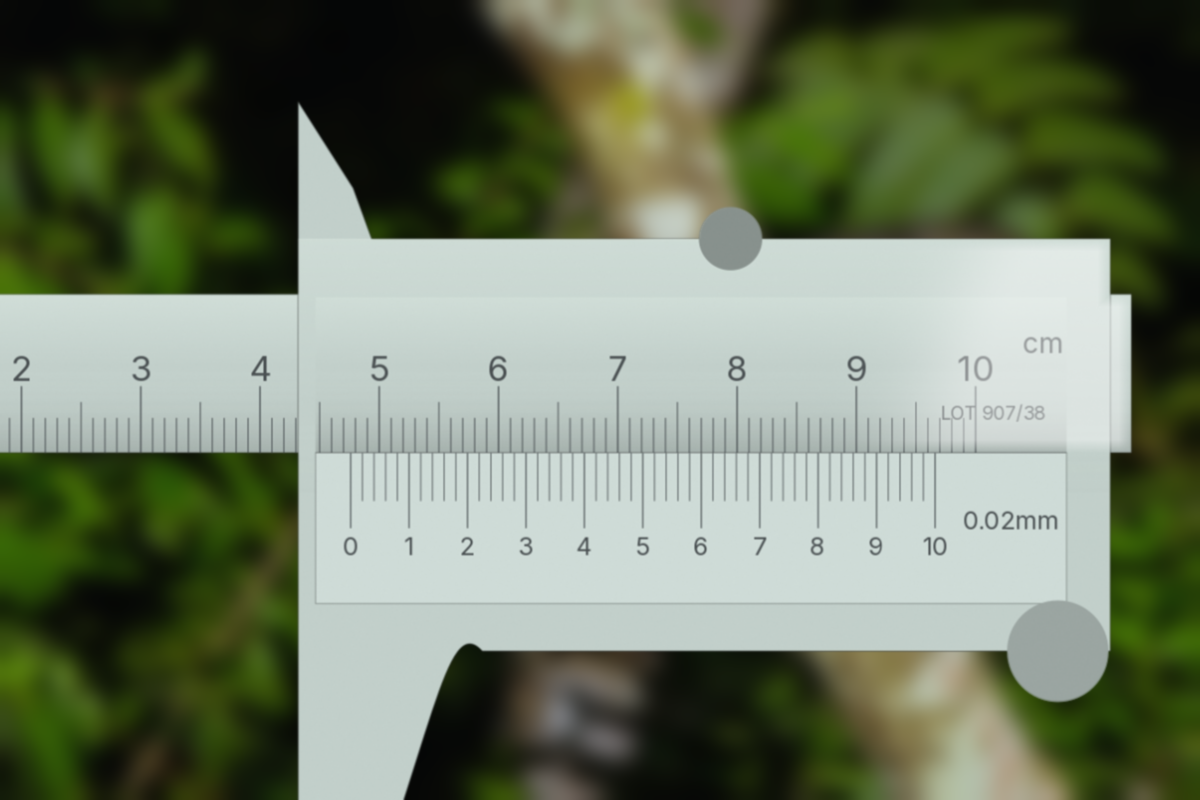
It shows 47.6; mm
